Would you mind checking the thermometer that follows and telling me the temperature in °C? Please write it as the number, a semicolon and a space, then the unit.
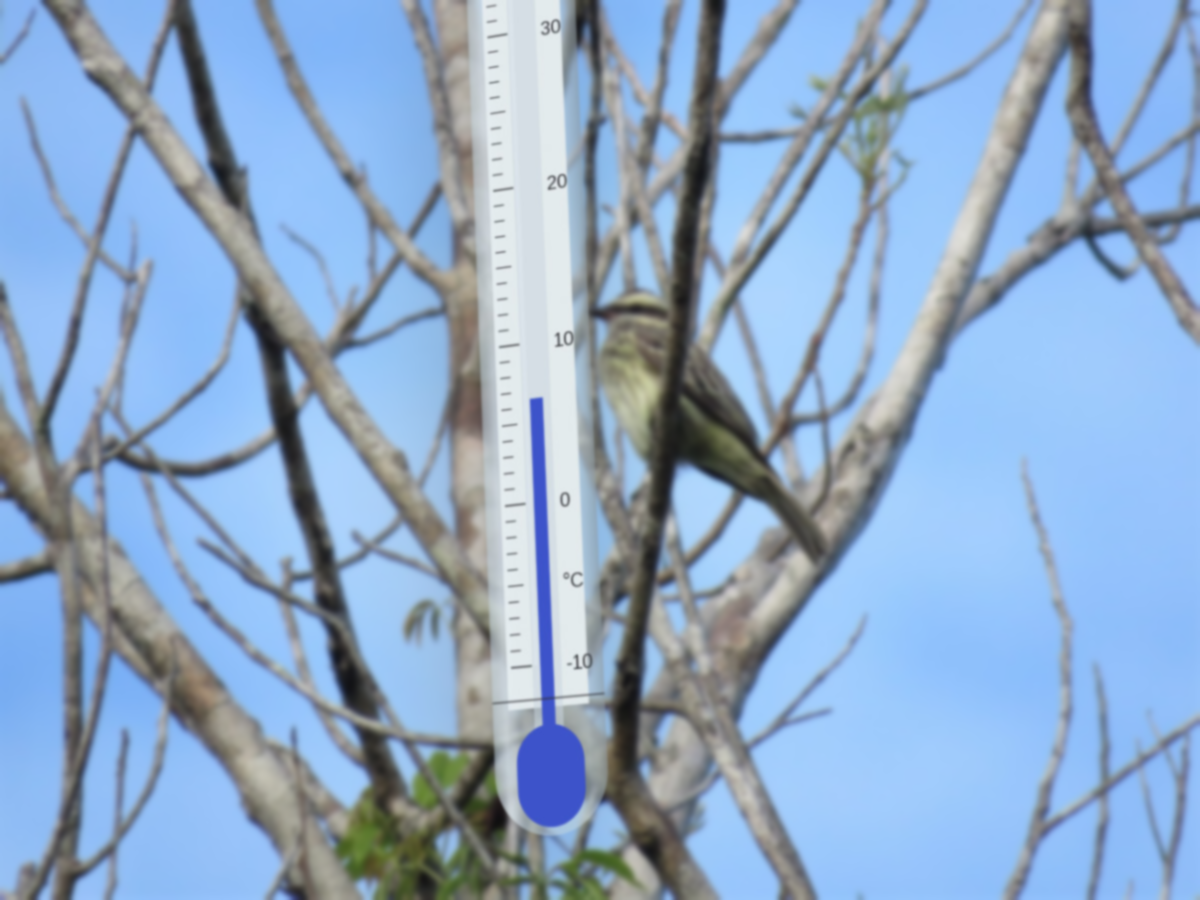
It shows 6.5; °C
